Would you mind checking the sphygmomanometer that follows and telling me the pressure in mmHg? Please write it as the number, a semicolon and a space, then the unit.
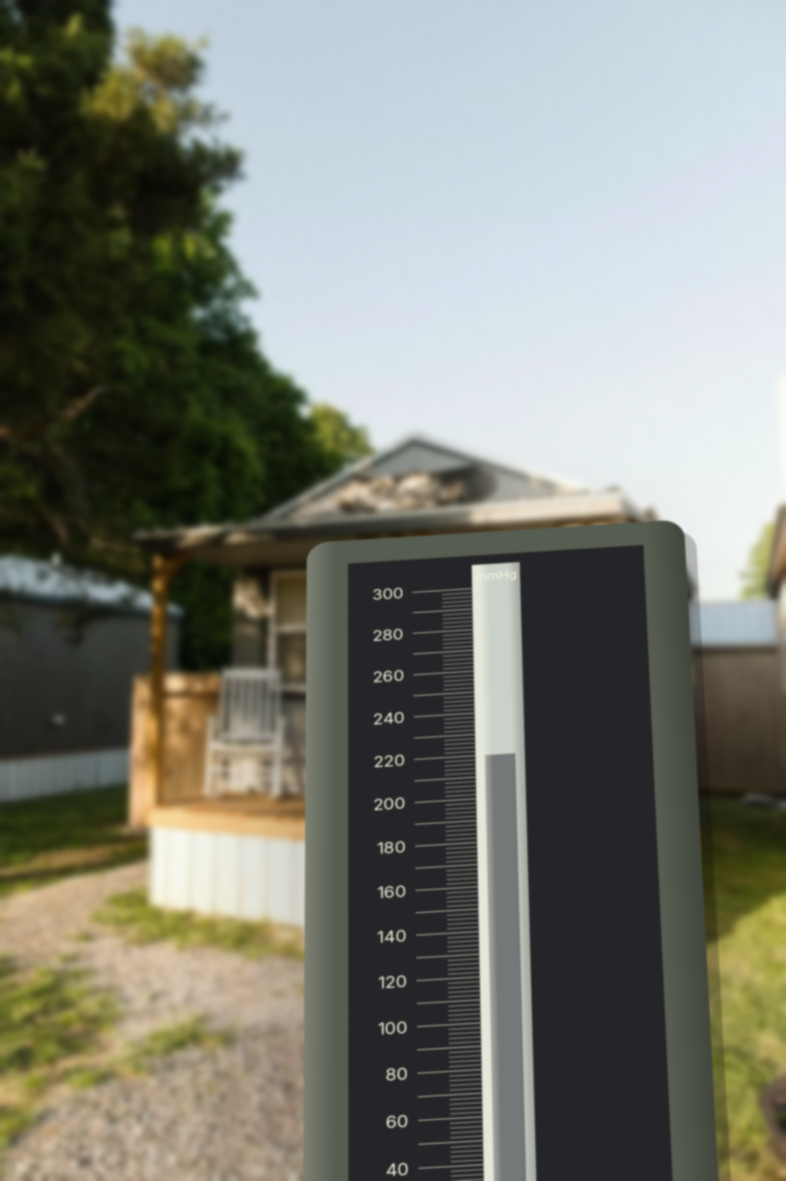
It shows 220; mmHg
